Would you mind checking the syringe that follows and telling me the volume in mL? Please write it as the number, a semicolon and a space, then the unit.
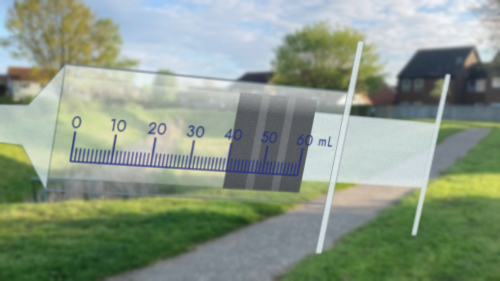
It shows 40; mL
